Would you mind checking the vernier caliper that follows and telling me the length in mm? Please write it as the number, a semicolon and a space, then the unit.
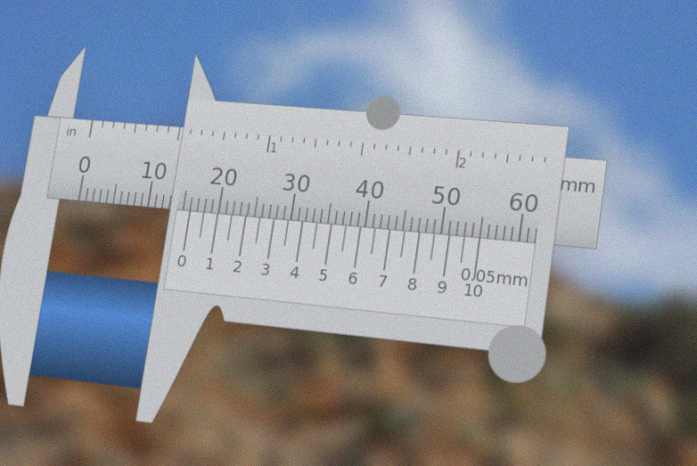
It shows 16.0; mm
